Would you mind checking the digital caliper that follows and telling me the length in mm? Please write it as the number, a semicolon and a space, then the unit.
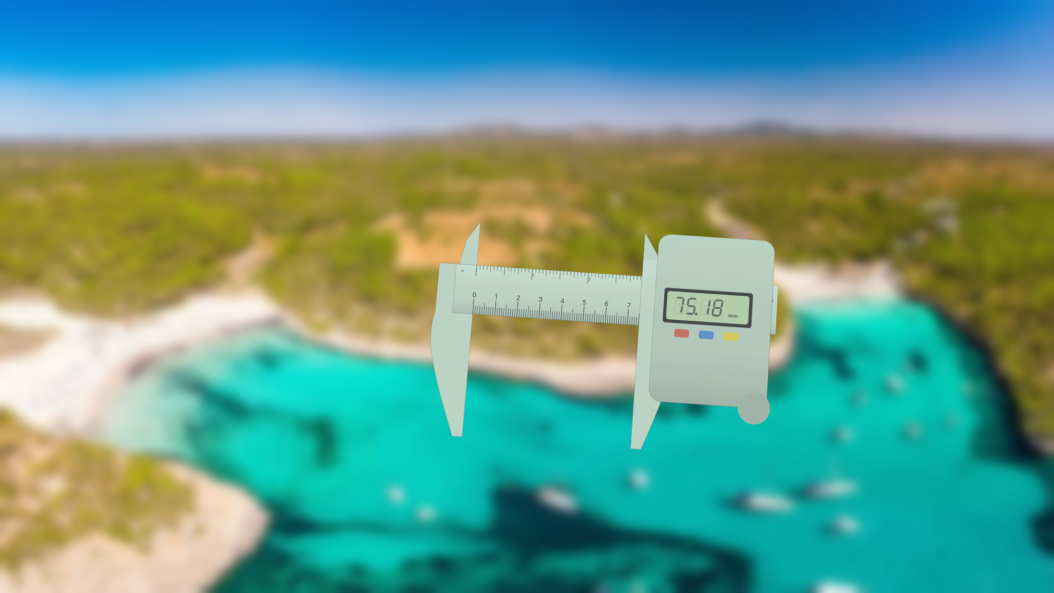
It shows 75.18; mm
